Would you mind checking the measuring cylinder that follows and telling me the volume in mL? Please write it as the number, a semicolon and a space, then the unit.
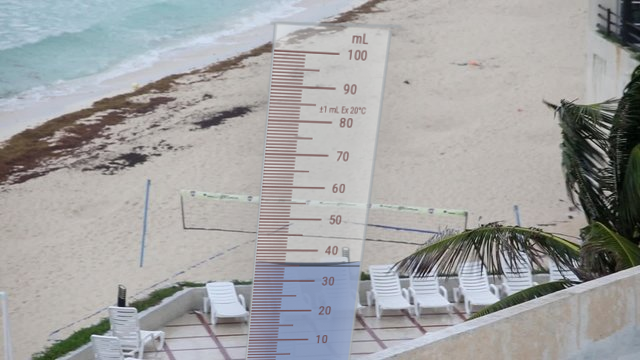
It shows 35; mL
